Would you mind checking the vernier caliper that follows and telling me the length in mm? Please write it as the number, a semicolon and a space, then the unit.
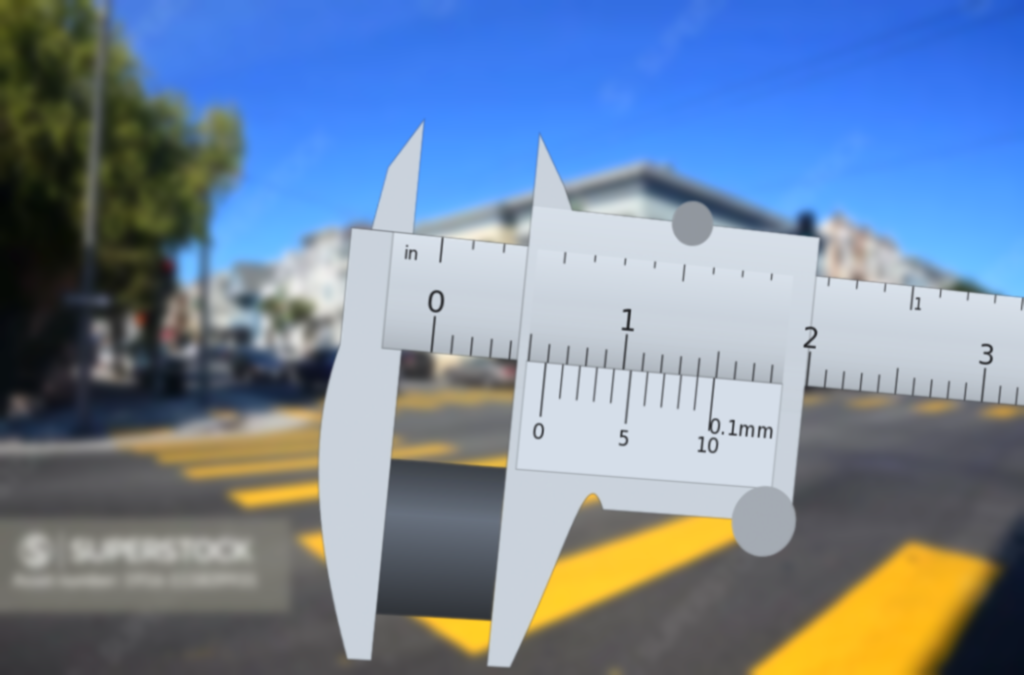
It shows 5.9; mm
